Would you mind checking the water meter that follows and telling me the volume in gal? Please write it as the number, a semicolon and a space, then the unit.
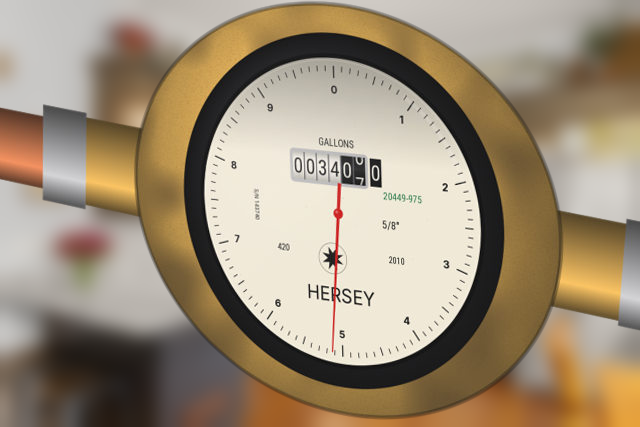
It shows 34065.1; gal
